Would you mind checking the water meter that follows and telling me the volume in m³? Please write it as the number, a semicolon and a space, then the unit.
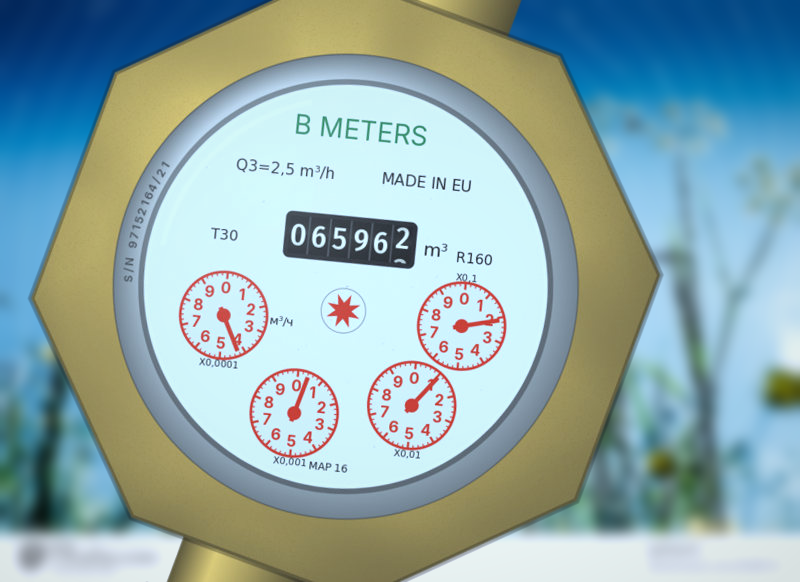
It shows 65962.2104; m³
